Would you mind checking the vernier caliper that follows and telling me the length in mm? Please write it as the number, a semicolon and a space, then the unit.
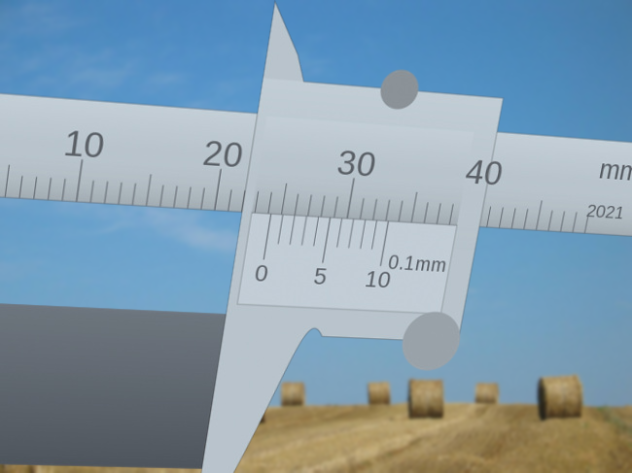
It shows 24.2; mm
